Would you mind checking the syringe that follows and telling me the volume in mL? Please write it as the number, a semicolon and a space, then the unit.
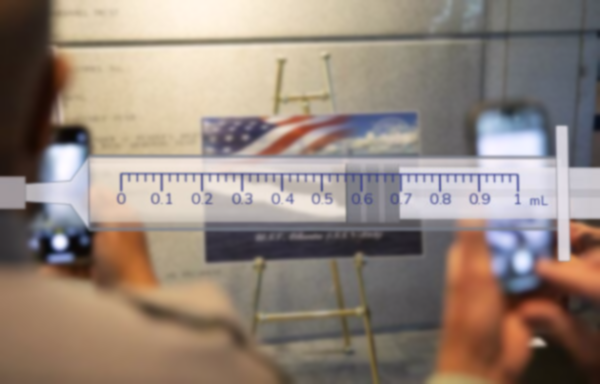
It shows 0.56; mL
